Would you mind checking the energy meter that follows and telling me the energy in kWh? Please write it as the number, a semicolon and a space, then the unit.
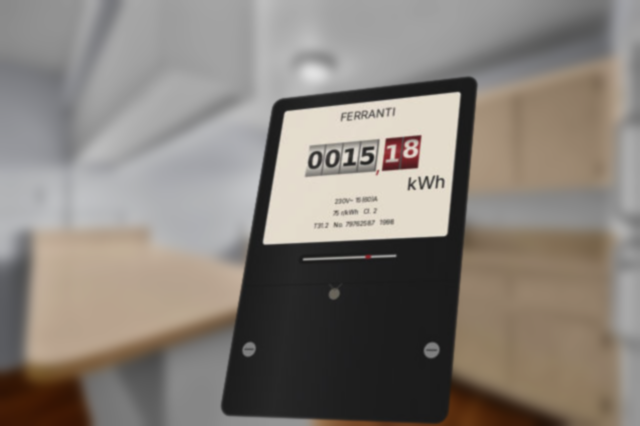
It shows 15.18; kWh
